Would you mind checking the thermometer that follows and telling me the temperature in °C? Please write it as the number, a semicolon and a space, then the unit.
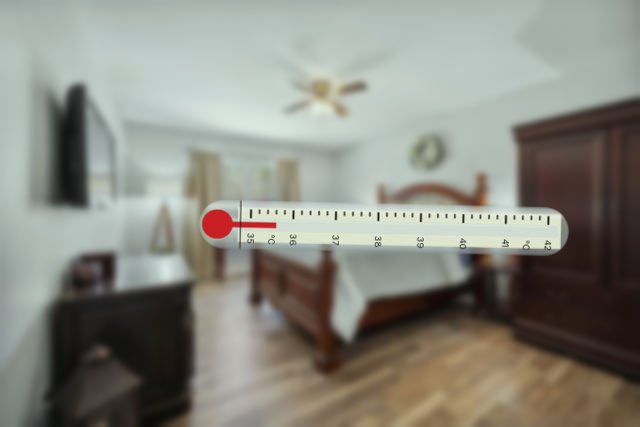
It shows 35.6; °C
